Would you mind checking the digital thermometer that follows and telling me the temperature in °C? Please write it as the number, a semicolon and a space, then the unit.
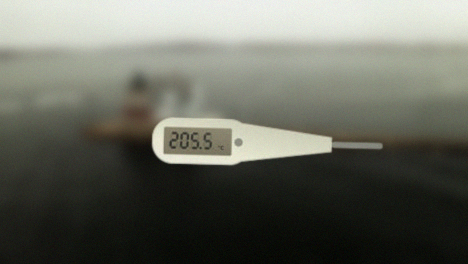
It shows 205.5; °C
